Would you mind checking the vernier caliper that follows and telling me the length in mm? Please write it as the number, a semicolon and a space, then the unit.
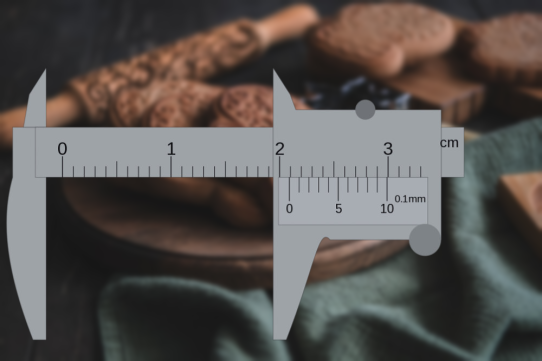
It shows 20.9; mm
